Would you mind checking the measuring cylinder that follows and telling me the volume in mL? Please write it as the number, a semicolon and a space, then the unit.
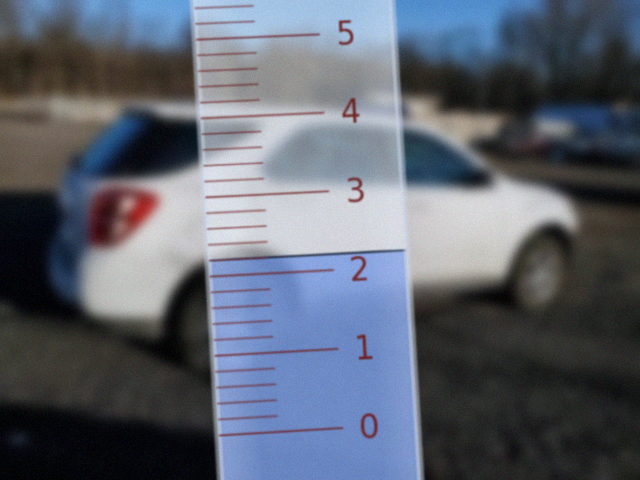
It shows 2.2; mL
